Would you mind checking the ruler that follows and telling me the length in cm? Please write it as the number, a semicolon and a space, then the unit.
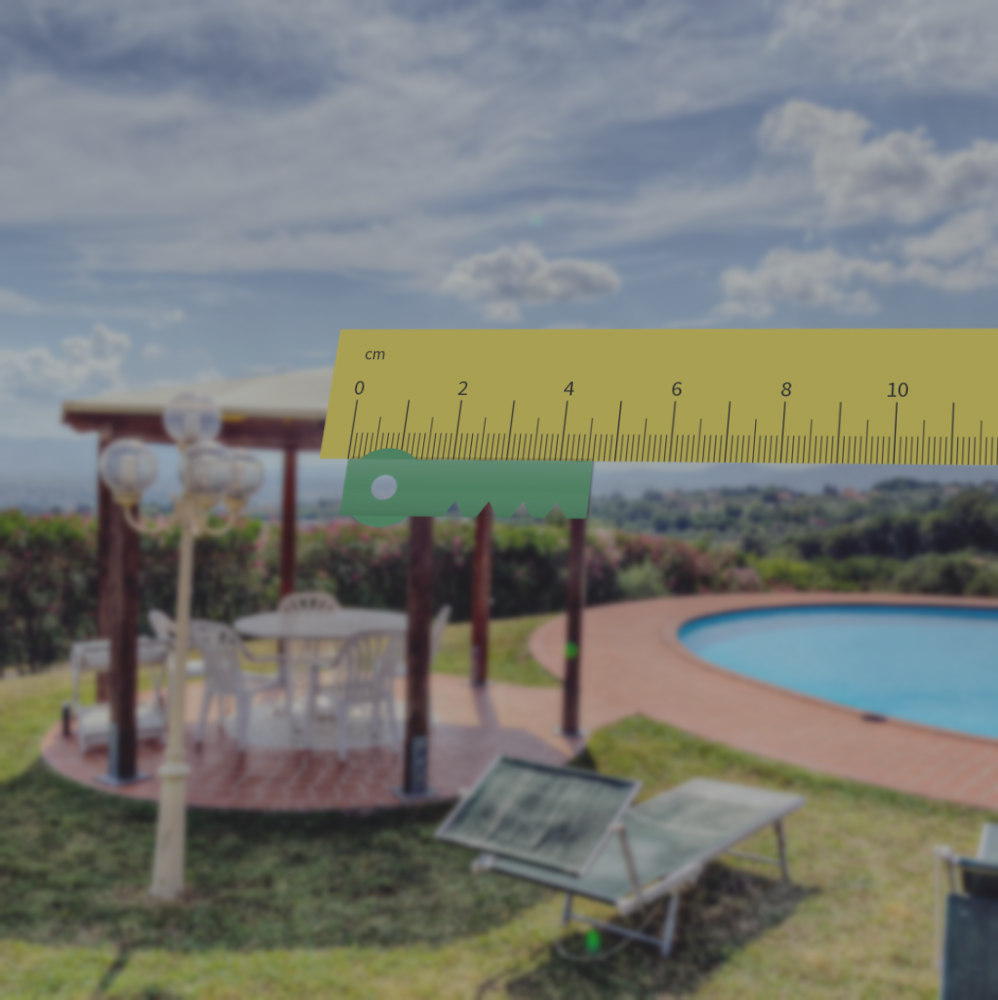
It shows 4.6; cm
